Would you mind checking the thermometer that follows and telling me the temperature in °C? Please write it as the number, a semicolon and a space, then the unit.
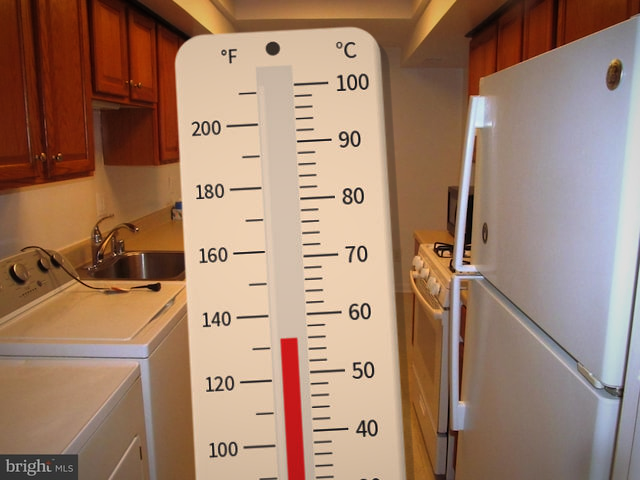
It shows 56; °C
